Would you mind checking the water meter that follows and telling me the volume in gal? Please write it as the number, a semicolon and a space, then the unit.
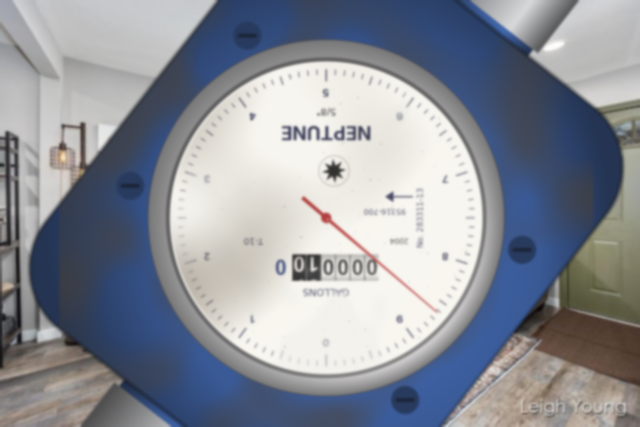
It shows 98.6; gal
